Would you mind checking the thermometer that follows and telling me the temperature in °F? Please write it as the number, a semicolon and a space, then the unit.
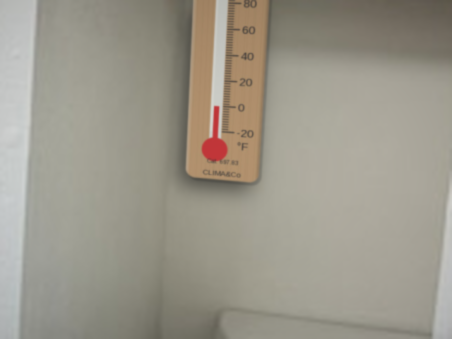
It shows 0; °F
